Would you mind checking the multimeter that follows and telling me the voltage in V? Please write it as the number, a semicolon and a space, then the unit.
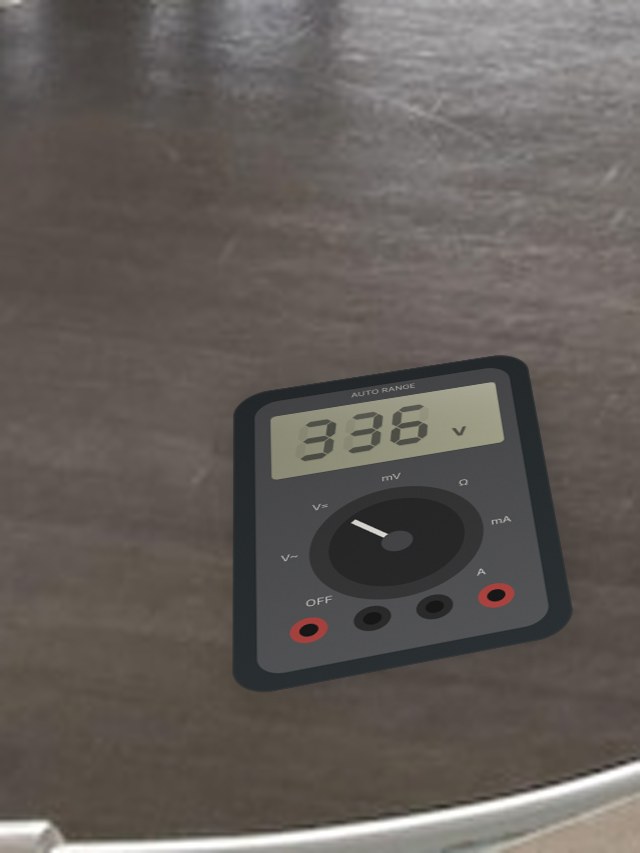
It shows 336; V
